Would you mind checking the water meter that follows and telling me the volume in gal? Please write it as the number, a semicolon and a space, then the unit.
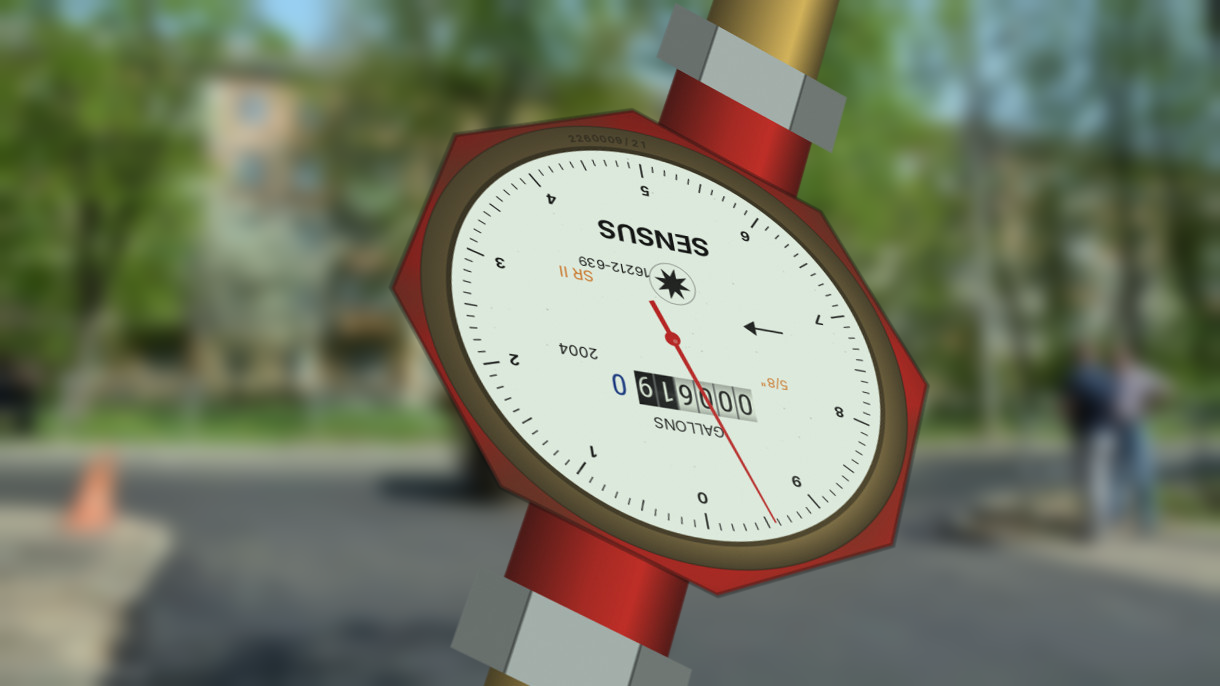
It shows 6189.4; gal
